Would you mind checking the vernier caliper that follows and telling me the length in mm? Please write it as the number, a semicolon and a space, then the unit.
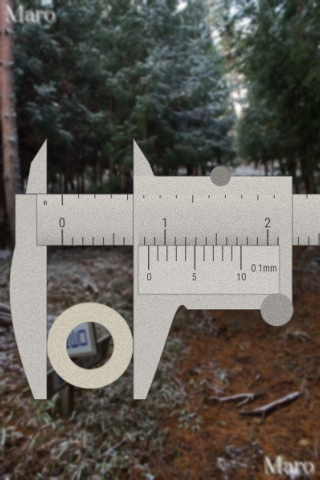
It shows 8.4; mm
